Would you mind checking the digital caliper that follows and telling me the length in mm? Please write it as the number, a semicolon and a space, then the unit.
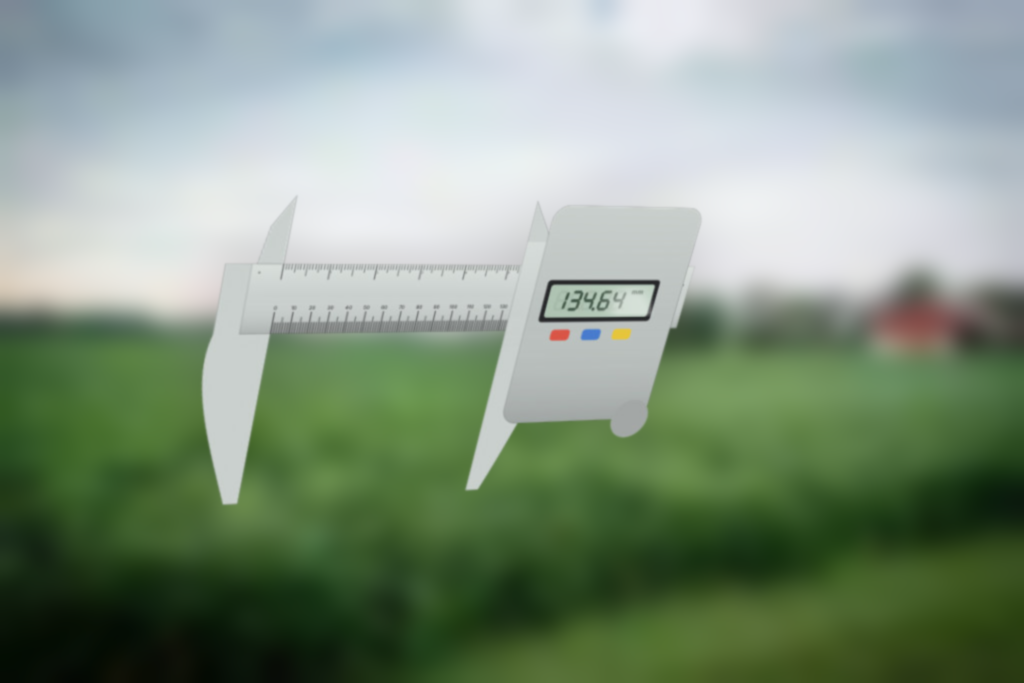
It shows 134.64; mm
